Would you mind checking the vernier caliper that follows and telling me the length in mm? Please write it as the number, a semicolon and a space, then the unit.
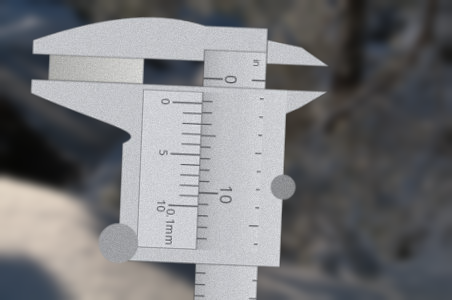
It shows 2.2; mm
